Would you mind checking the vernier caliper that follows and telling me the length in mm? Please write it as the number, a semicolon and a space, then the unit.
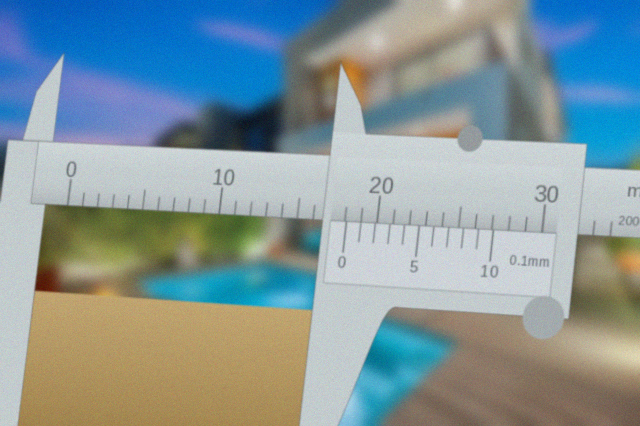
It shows 18.1; mm
